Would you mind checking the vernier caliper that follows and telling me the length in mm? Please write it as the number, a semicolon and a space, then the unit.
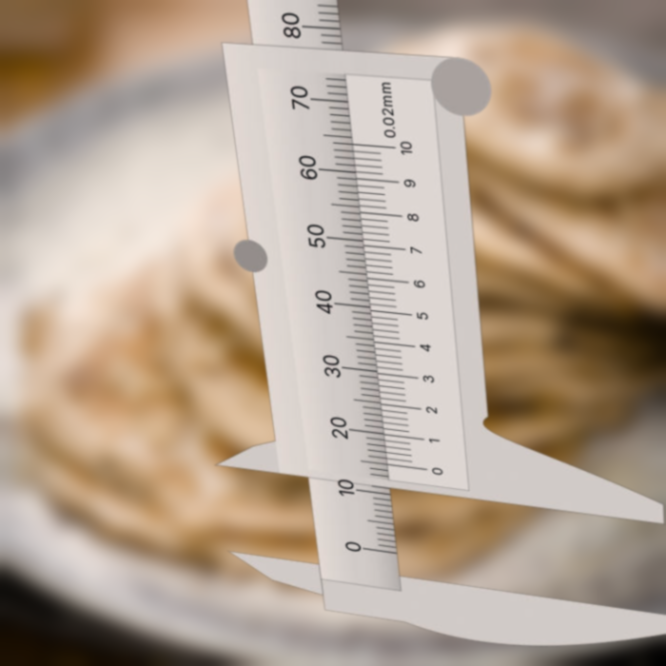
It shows 15.0; mm
